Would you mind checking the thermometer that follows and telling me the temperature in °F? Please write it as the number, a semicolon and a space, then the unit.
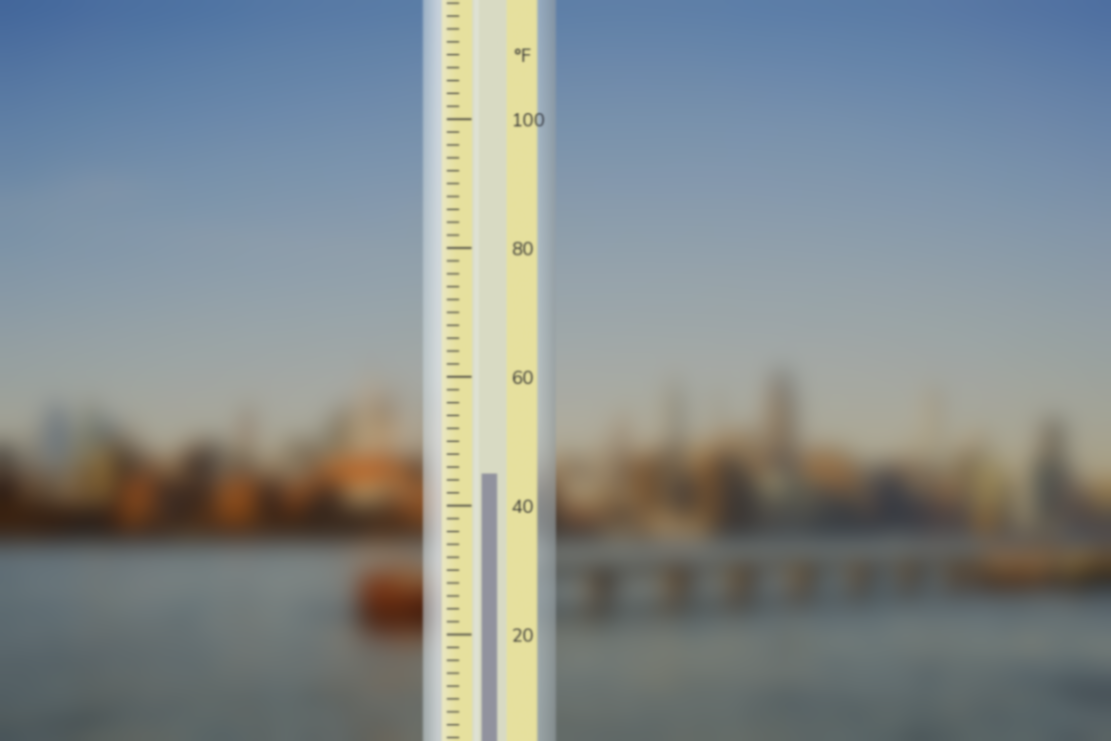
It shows 45; °F
